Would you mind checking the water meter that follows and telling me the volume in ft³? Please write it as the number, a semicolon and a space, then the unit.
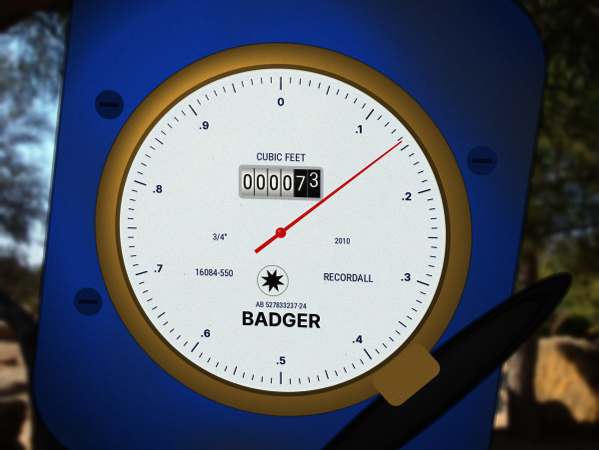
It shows 73.14; ft³
